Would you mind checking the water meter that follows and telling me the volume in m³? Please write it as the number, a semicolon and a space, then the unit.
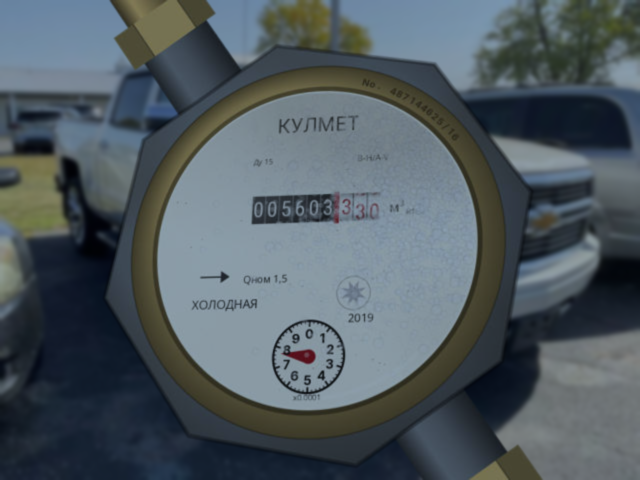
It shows 5603.3297; m³
